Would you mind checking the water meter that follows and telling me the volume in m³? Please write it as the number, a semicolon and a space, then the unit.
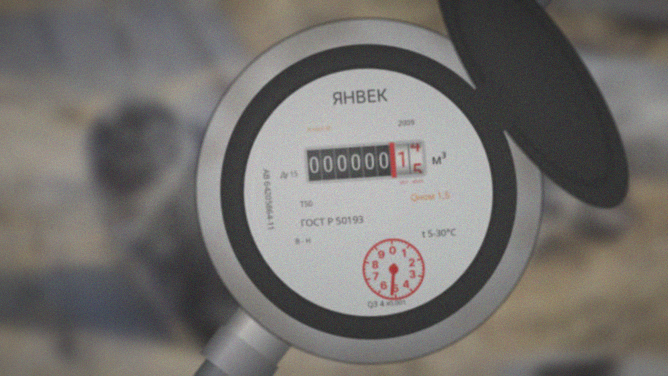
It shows 0.145; m³
